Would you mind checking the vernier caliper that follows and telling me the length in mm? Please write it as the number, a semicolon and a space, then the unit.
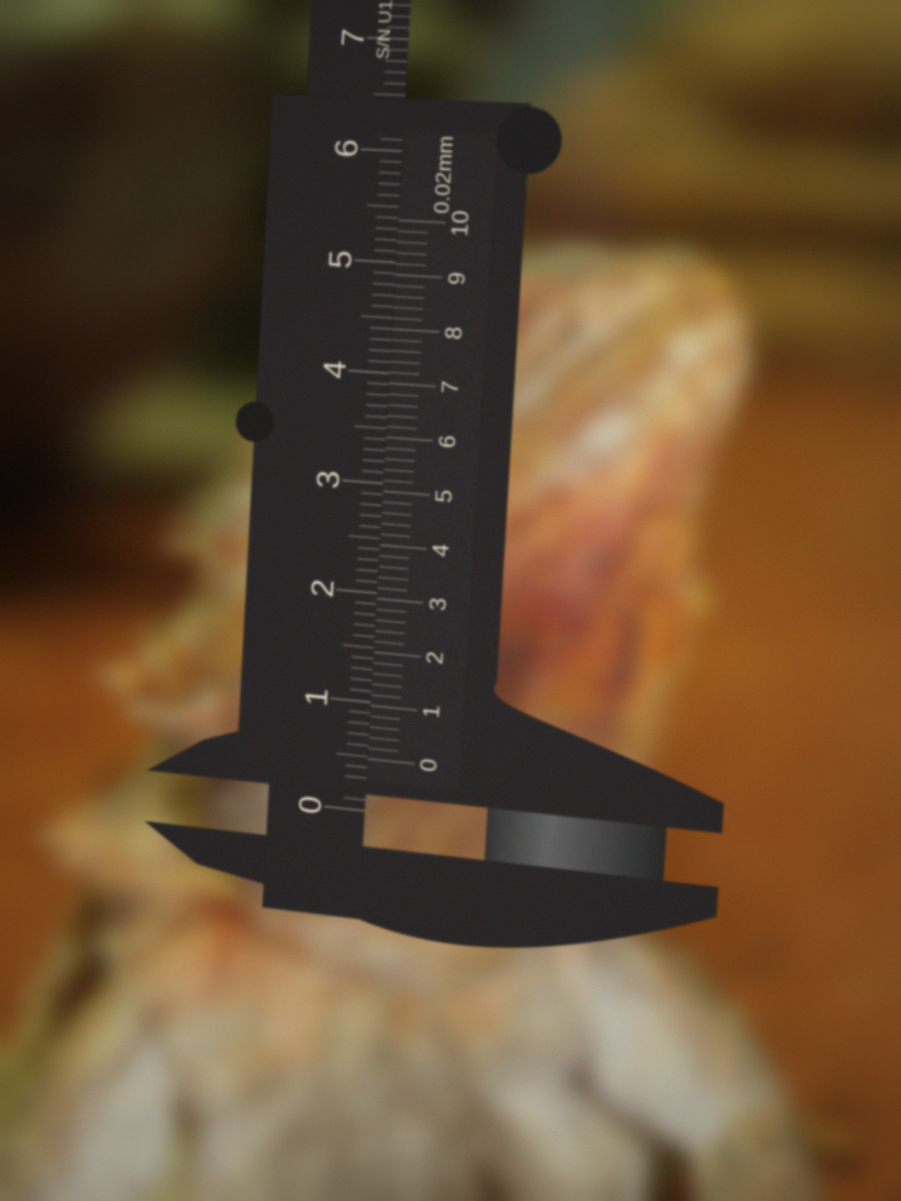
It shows 4.8; mm
